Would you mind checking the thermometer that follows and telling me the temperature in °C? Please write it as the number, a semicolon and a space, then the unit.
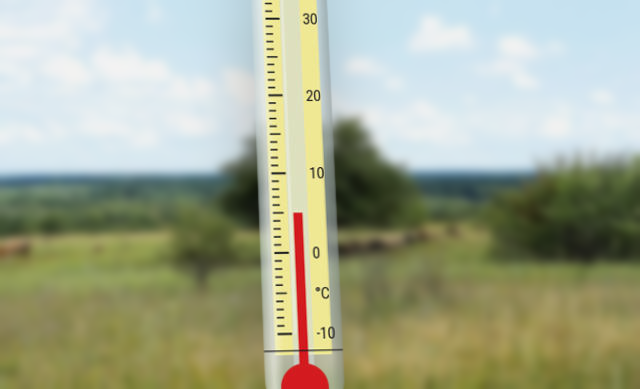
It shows 5; °C
